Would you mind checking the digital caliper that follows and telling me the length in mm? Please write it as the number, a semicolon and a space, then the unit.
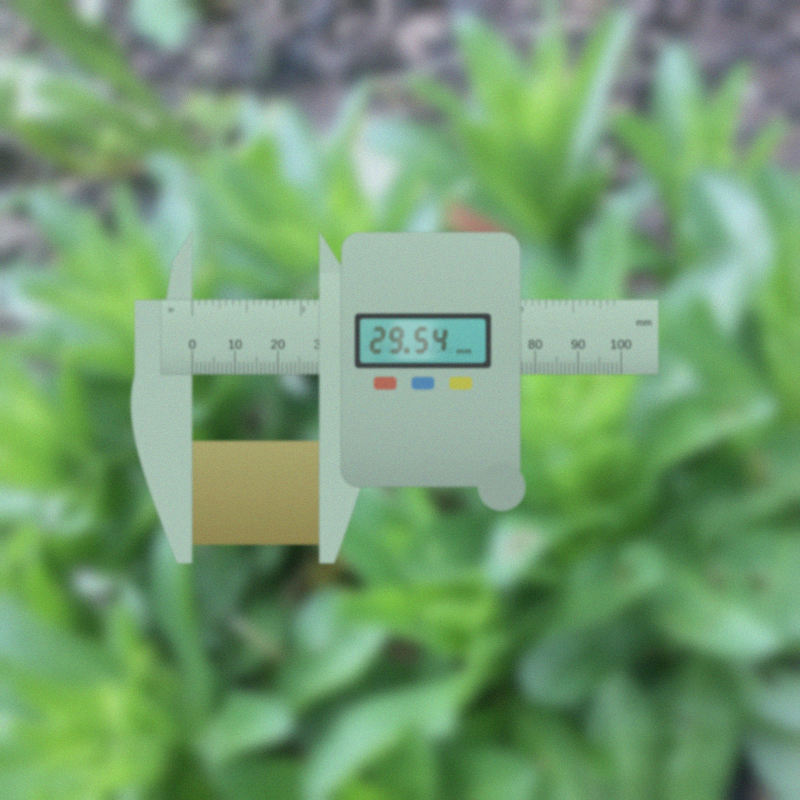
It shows 29.54; mm
